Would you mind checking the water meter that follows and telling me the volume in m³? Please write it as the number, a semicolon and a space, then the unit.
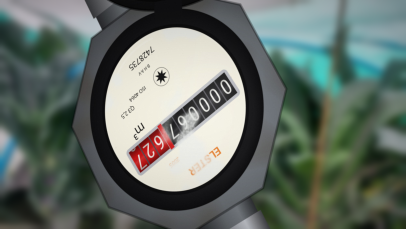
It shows 67.627; m³
